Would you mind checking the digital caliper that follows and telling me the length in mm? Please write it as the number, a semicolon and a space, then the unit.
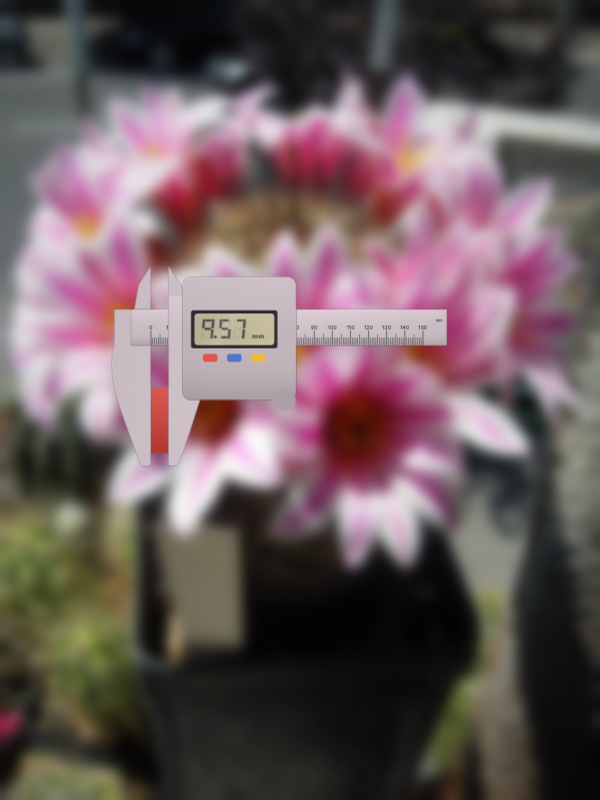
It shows 9.57; mm
